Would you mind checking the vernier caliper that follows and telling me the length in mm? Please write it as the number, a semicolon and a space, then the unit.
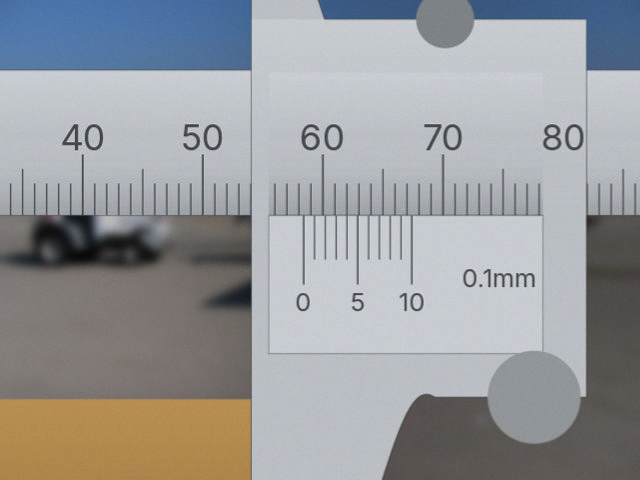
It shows 58.4; mm
